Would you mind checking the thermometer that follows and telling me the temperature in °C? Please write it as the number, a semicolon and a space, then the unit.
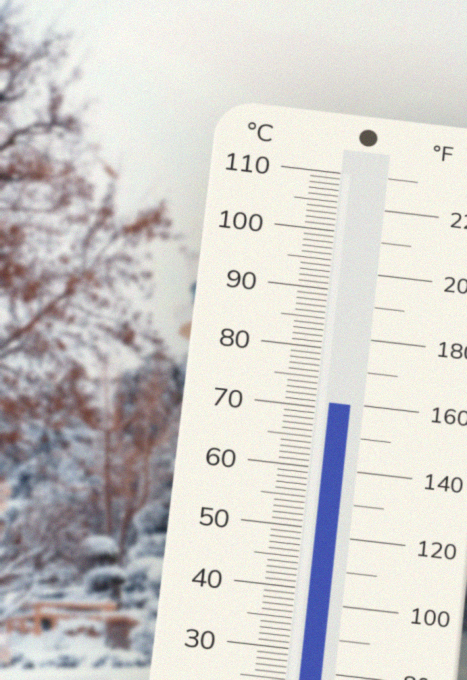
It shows 71; °C
